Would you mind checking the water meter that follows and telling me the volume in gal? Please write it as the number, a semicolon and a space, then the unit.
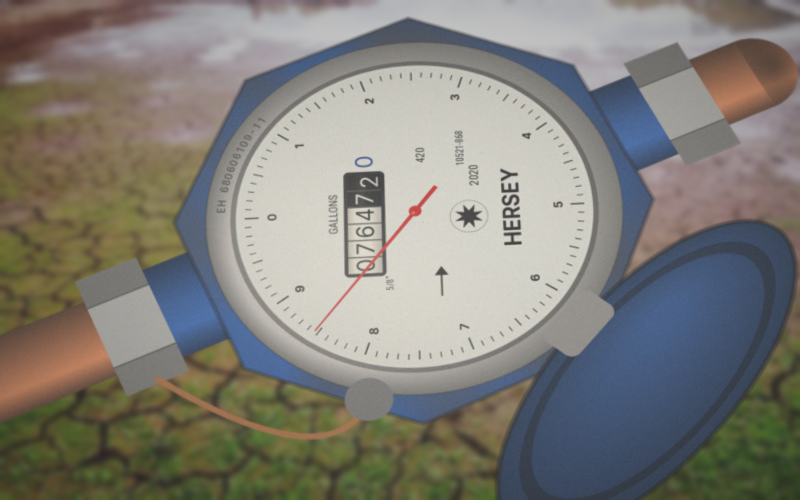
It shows 764718.5; gal
